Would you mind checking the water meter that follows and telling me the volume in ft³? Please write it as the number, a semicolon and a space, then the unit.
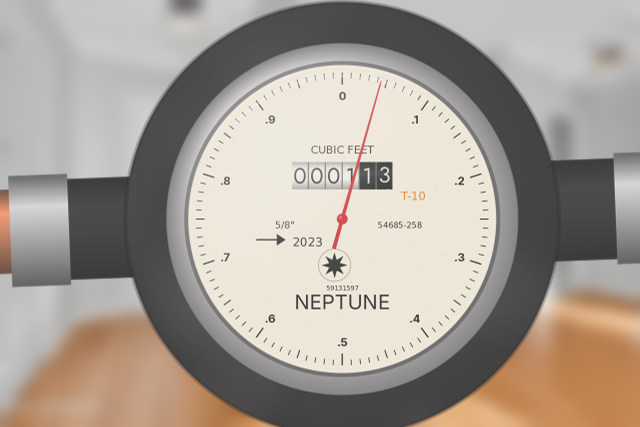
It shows 113.04; ft³
